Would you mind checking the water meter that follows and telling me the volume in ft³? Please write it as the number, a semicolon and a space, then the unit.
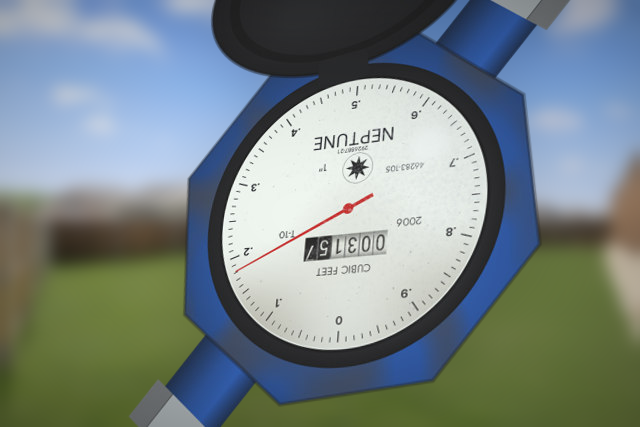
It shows 3157.18; ft³
